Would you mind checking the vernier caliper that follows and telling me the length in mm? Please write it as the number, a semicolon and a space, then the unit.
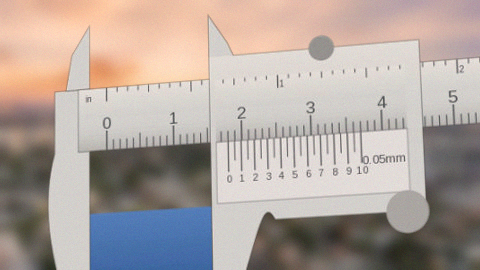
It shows 18.0; mm
